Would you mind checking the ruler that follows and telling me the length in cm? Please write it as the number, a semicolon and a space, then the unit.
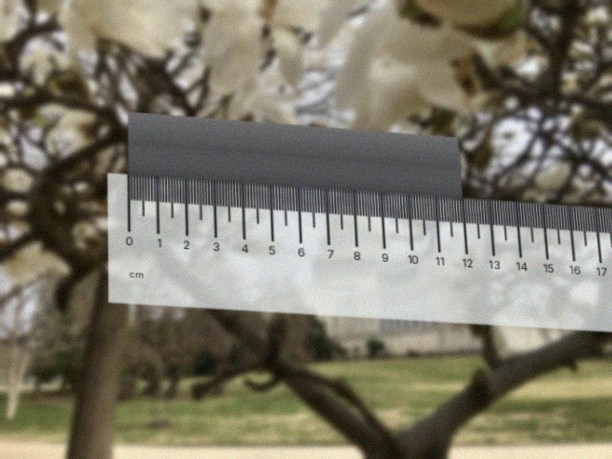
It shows 12; cm
